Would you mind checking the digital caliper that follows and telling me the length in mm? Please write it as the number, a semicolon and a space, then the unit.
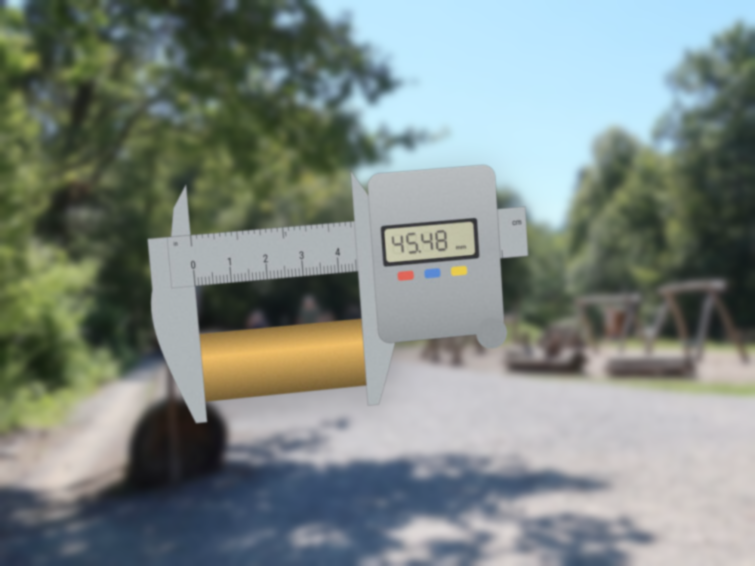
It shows 45.48; mm
